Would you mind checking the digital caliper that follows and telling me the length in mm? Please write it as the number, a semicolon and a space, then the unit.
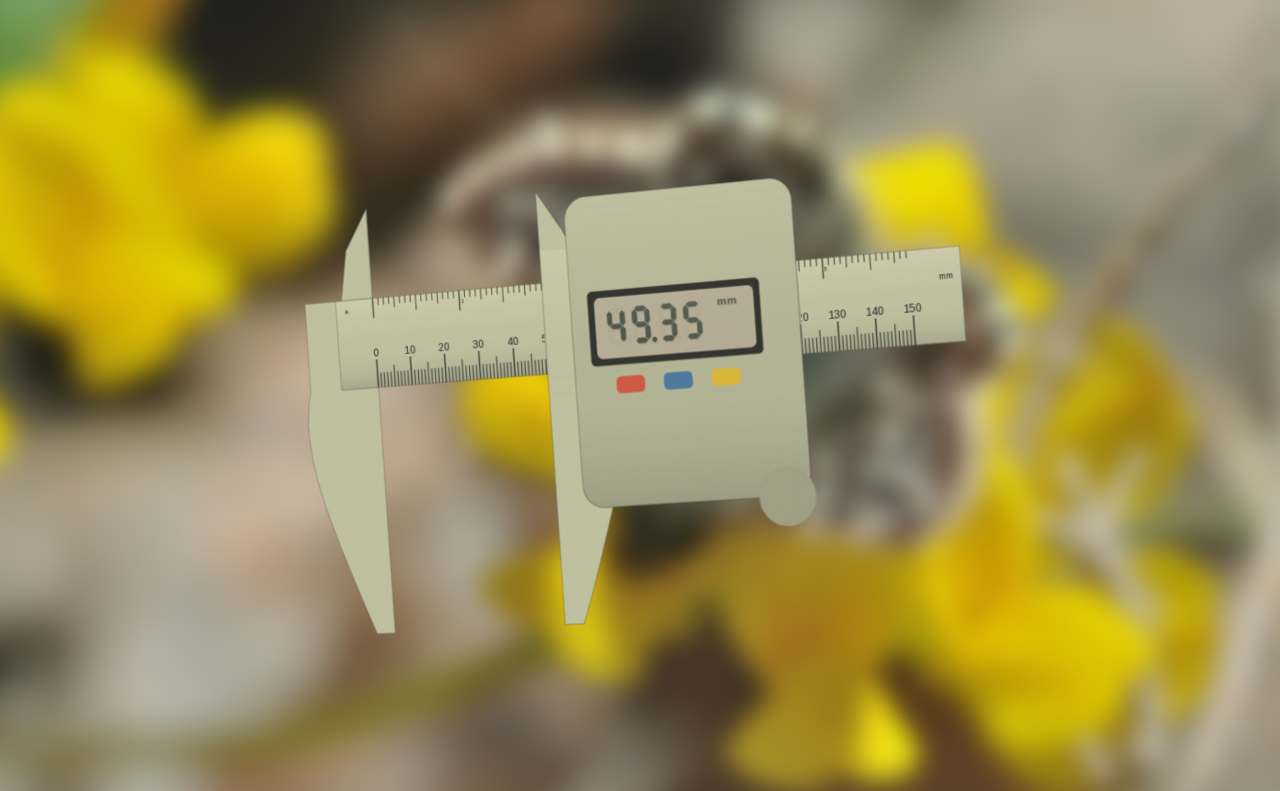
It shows 49.35; mm
